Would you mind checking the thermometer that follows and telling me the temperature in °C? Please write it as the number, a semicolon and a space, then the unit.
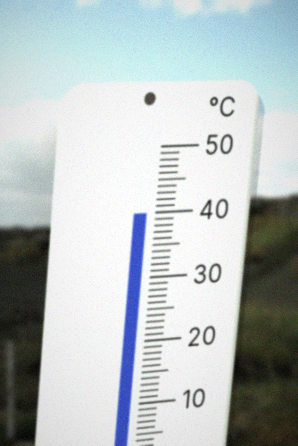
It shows 40; °C
